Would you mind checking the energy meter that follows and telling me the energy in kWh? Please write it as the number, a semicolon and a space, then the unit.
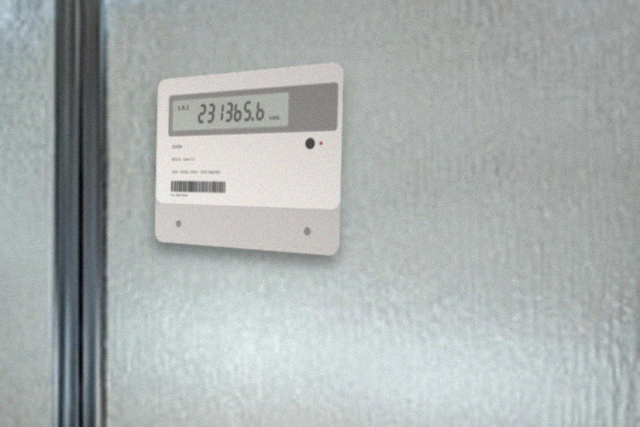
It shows 231365.6; kWh
